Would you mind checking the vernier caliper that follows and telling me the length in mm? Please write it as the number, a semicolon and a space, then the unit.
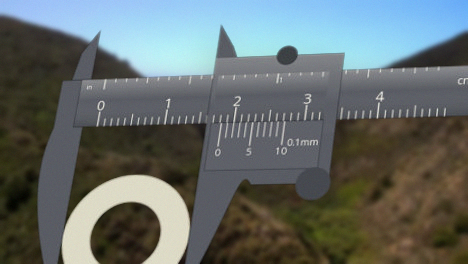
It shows 18.2; mm
